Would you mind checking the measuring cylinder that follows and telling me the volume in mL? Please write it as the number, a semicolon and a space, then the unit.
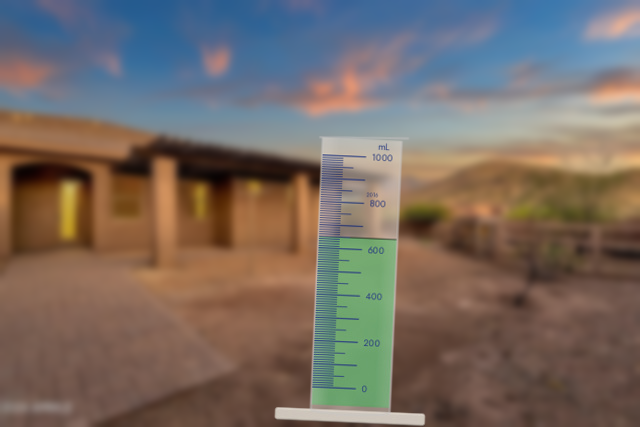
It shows 650; mL
